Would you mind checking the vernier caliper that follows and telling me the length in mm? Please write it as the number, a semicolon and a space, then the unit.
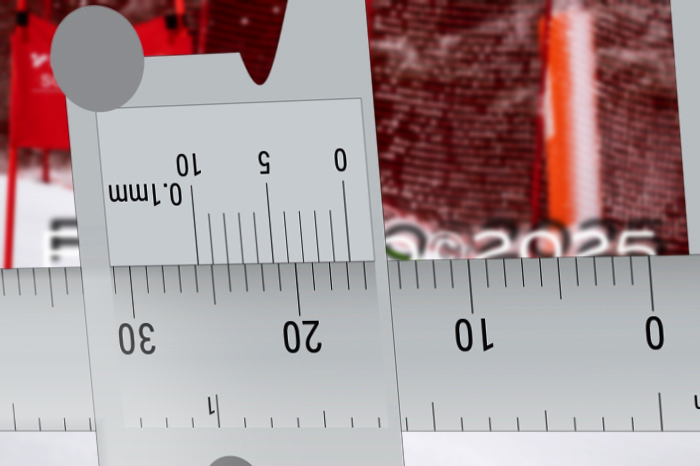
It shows 16.8; mm
